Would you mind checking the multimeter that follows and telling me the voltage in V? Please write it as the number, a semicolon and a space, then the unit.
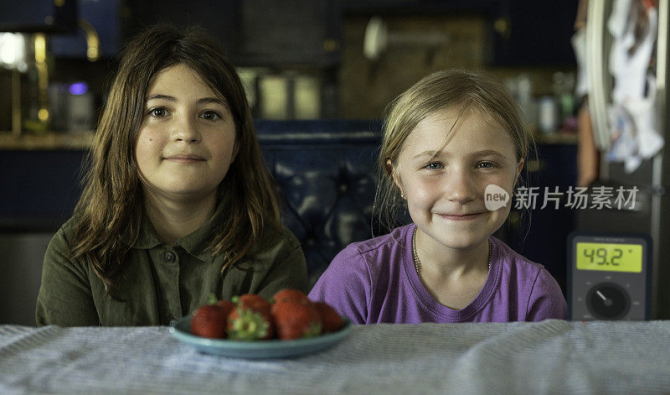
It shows 49.2; V
